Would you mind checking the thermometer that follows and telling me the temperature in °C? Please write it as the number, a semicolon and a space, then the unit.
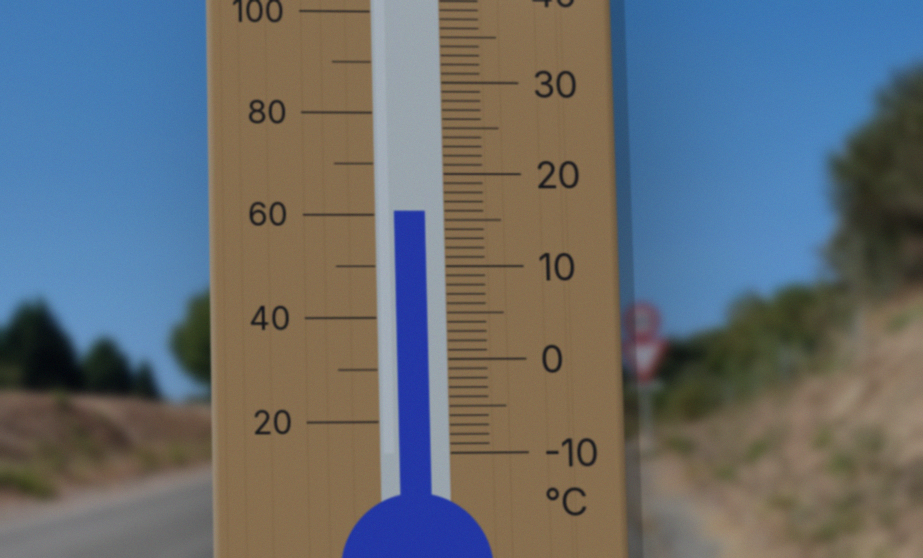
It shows 16; °C
